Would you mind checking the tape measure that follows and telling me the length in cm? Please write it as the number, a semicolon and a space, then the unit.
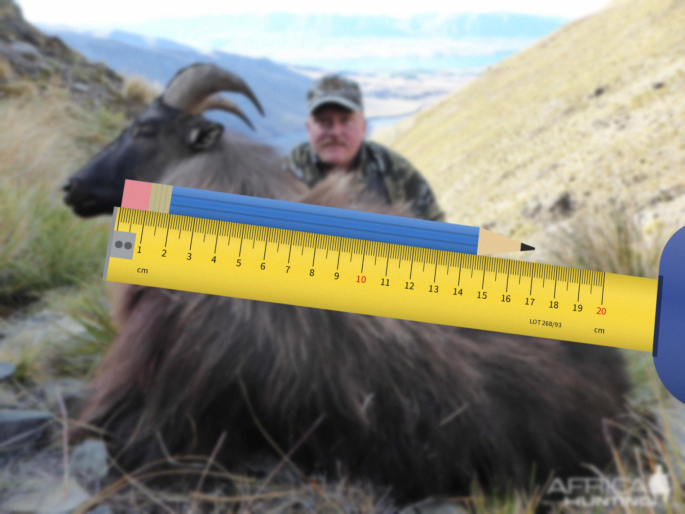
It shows 17; cm
